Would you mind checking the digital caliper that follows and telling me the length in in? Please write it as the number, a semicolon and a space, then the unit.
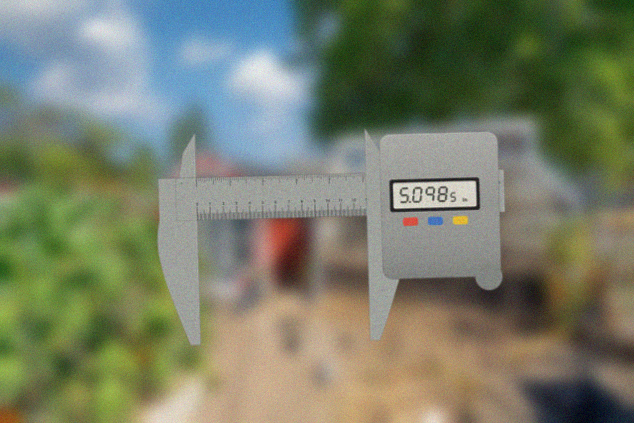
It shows 5.0985; in
